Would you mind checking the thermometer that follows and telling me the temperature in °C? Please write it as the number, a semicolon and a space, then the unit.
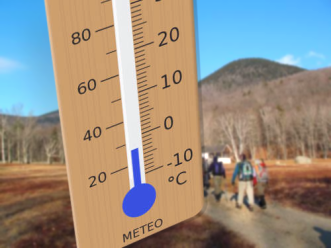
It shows -3; °C
